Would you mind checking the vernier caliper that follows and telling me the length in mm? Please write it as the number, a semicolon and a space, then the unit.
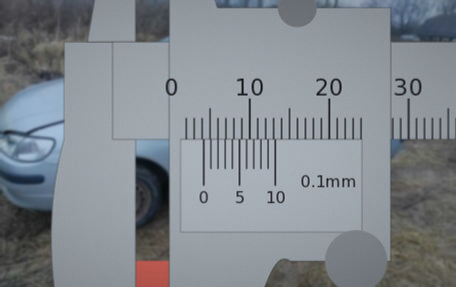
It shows 4.2; mm
